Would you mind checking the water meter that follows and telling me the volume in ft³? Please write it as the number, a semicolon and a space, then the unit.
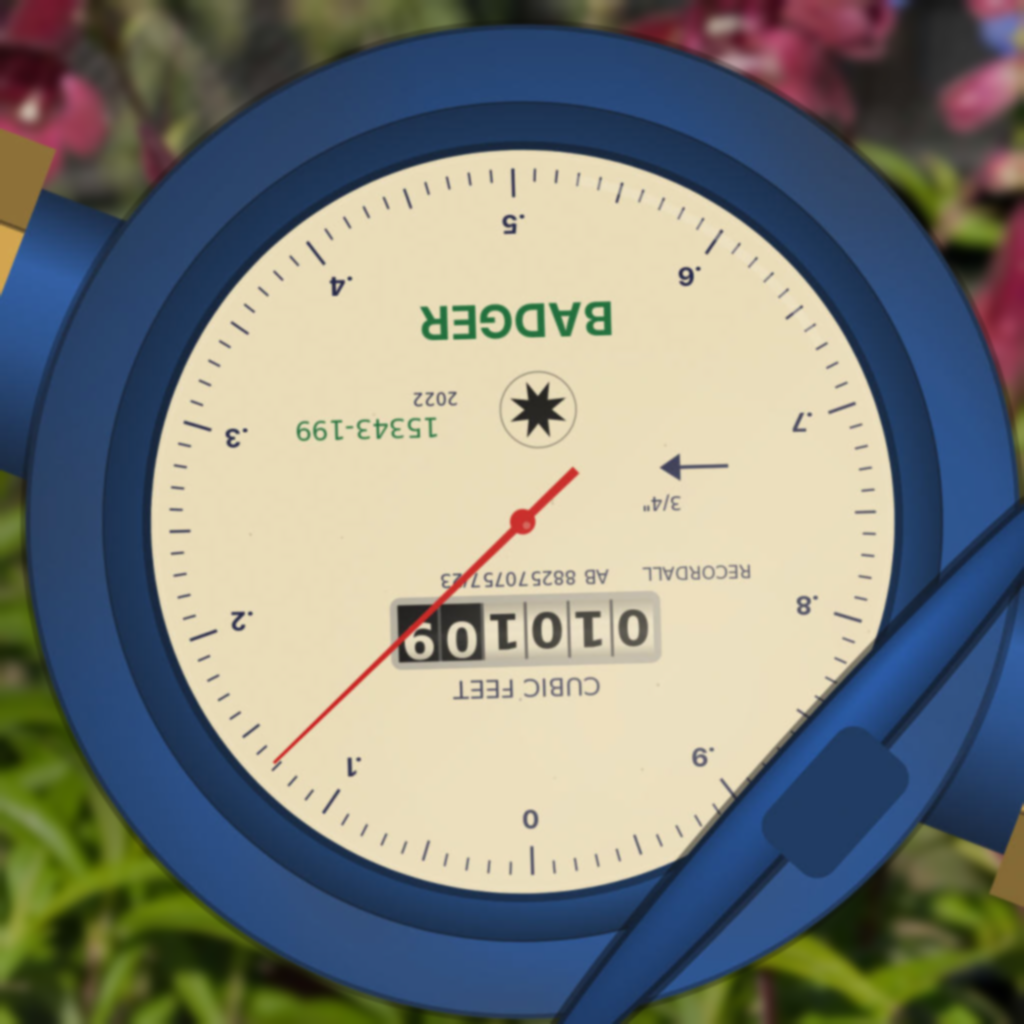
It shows 10109.13; ft³
